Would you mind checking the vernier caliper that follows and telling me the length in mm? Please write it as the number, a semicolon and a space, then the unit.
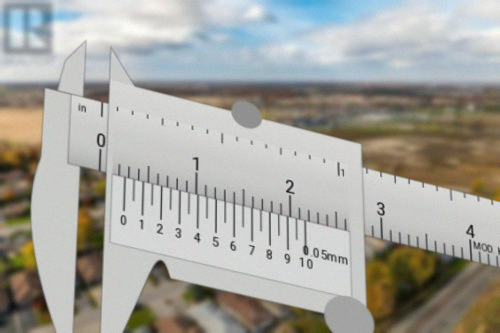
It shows 2.6; mm
